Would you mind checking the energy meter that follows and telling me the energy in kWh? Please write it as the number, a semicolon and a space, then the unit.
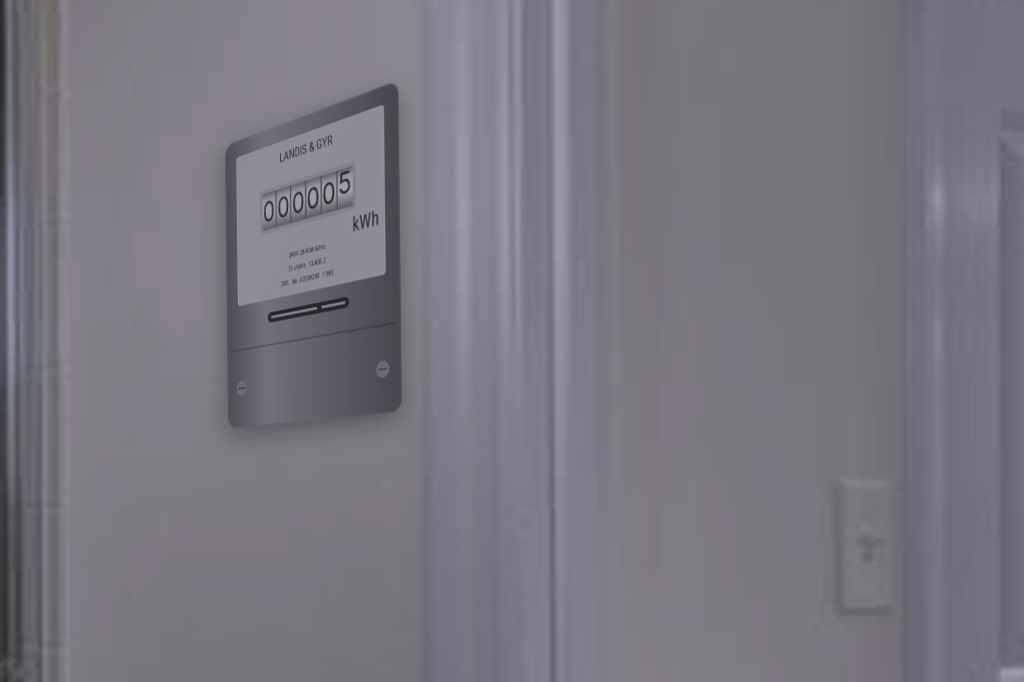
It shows 5; kWh
